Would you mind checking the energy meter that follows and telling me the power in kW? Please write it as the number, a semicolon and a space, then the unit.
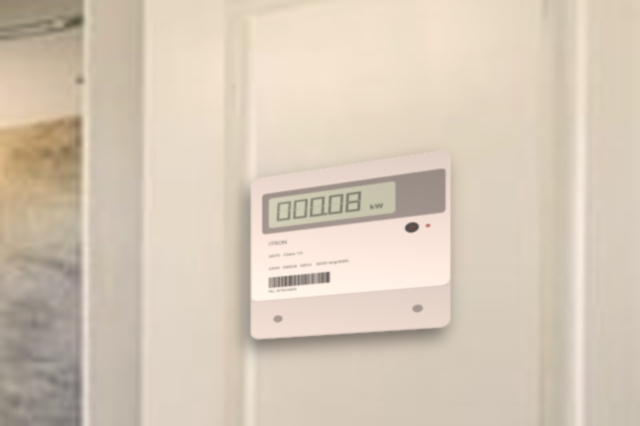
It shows 0.08; kW
